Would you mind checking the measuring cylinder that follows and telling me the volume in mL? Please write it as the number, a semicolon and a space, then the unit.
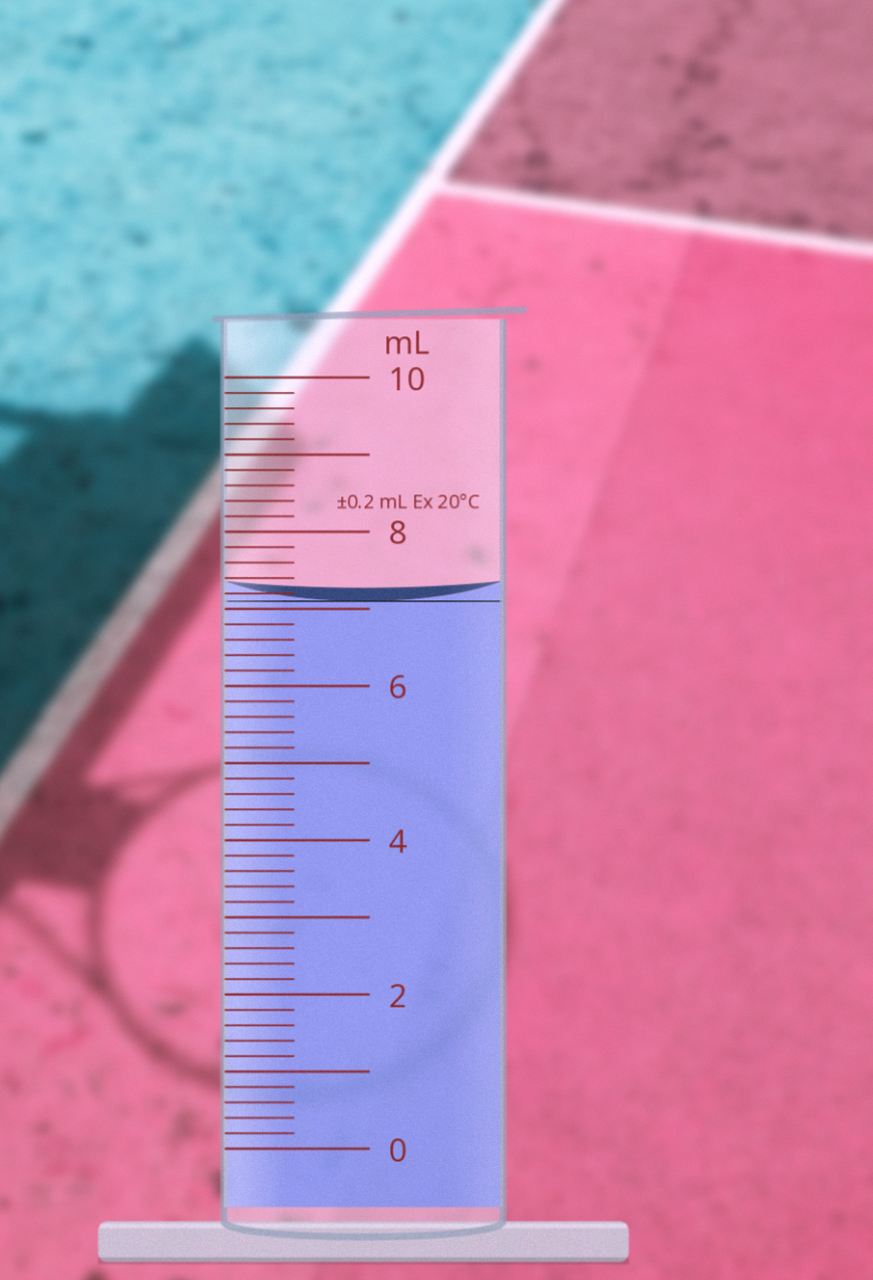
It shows 7.1; mL
